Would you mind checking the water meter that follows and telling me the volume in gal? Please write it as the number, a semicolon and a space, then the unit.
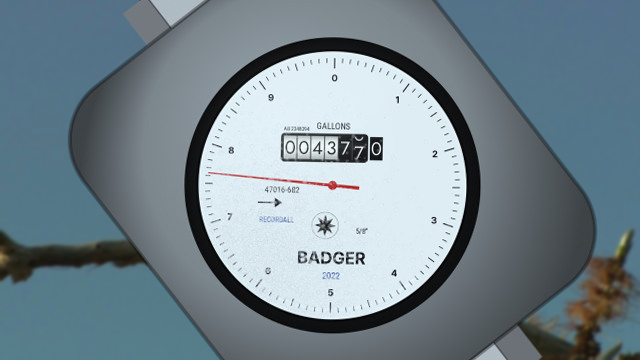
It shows 43767.6; gal
